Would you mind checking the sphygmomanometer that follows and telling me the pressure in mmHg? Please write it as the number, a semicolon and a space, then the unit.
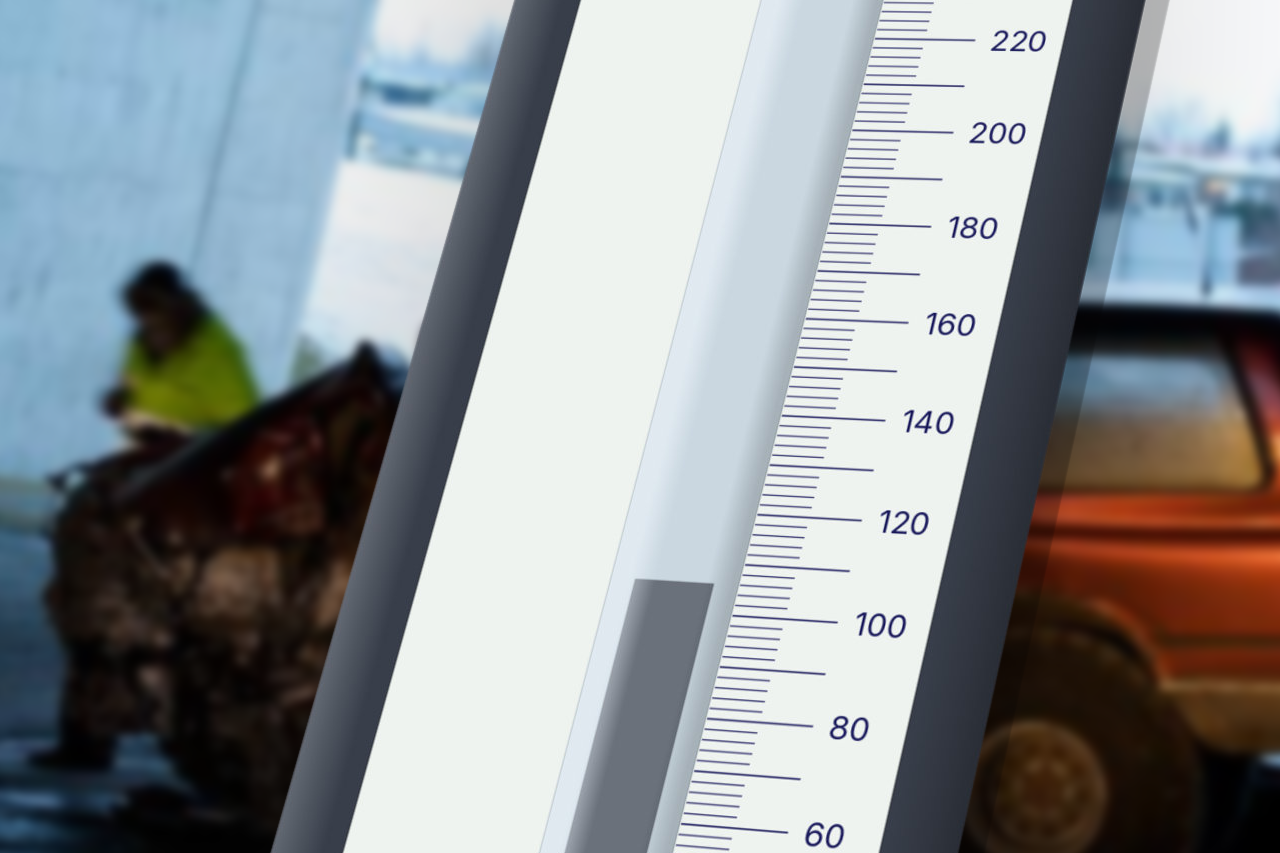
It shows 106; mmHg
